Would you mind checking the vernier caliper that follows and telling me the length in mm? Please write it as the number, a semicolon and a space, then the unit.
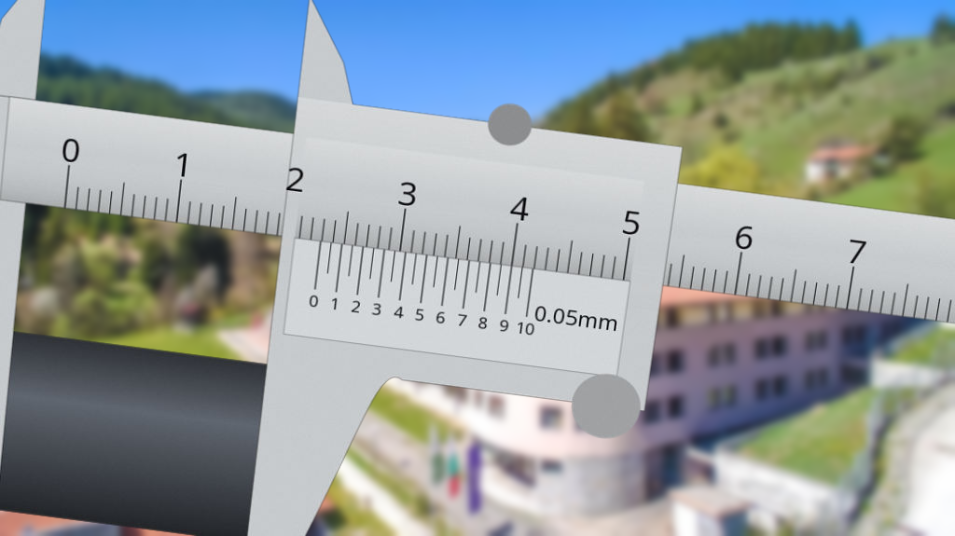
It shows 22.9; mm
